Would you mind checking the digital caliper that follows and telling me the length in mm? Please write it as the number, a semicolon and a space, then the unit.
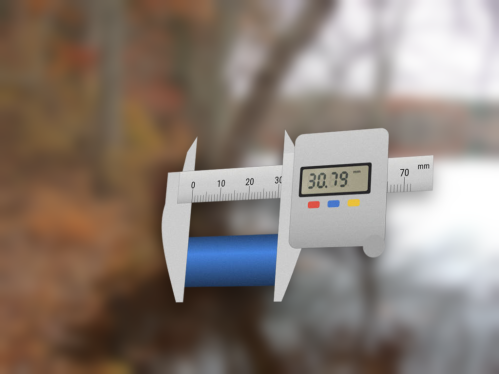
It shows 30.79; mm
